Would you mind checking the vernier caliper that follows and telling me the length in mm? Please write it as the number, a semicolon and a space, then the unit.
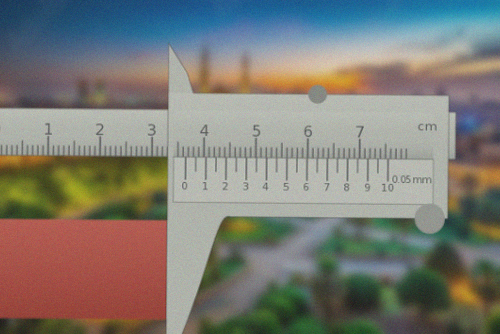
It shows 36.5; mm
